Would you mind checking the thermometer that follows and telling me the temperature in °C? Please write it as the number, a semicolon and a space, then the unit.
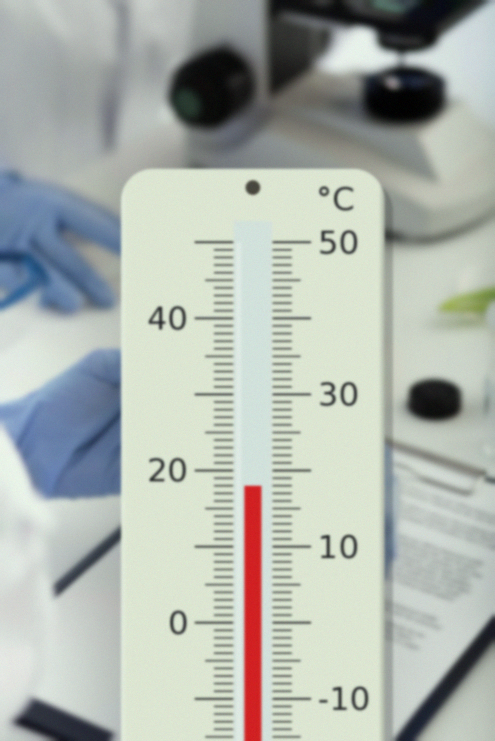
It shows 18; °C
